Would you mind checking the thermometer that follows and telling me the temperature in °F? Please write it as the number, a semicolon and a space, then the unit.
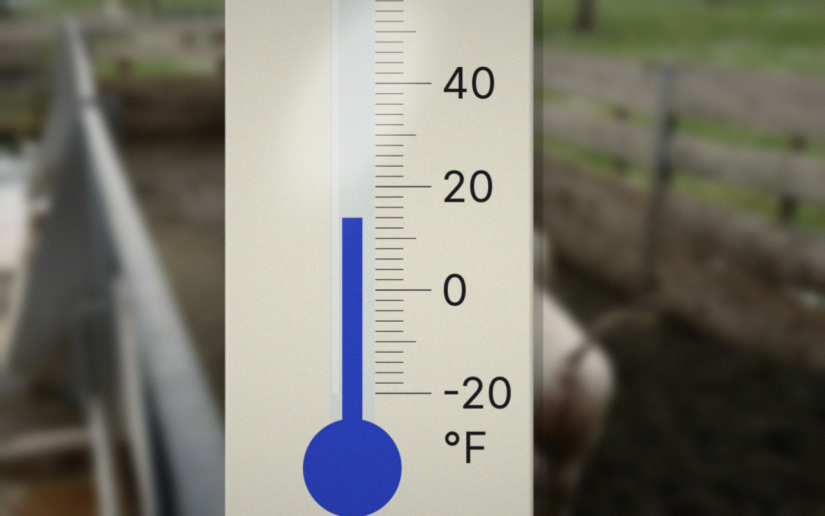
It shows 14; °F
